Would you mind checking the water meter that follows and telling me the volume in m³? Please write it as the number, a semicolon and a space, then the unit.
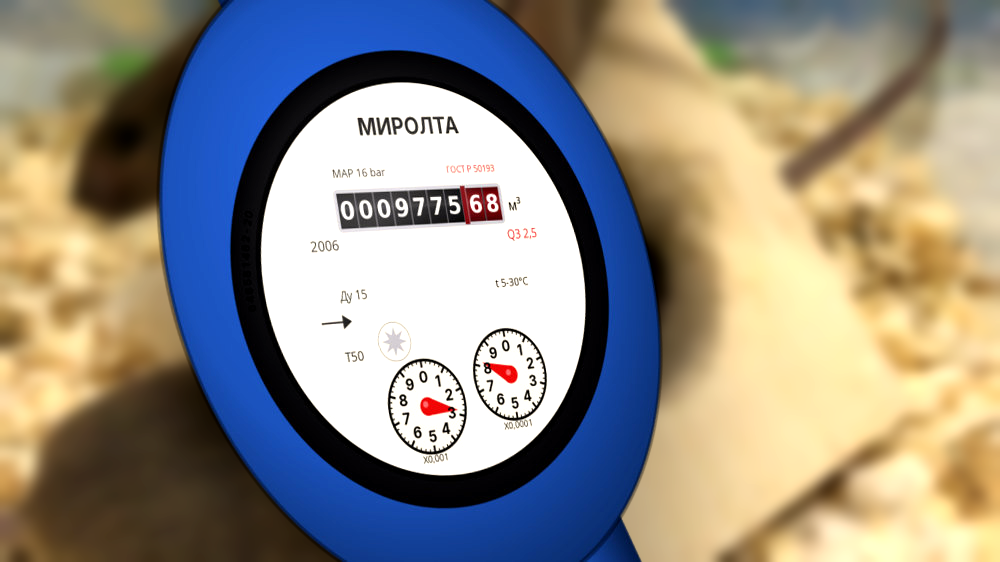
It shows 9775.6828; m³
